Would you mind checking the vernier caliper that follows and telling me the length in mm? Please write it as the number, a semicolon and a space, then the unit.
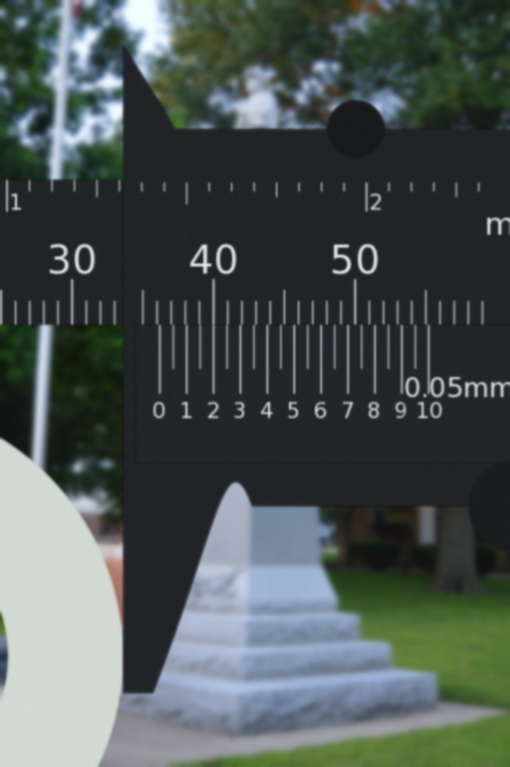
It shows 36.2; mm
